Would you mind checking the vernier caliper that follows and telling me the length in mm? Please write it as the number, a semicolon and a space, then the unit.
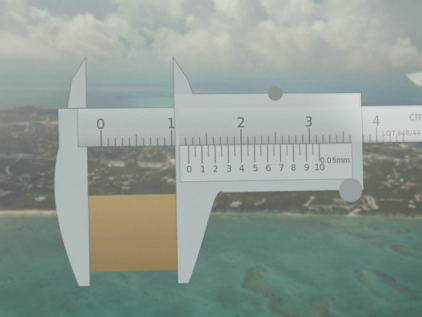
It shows 12.4; mm
